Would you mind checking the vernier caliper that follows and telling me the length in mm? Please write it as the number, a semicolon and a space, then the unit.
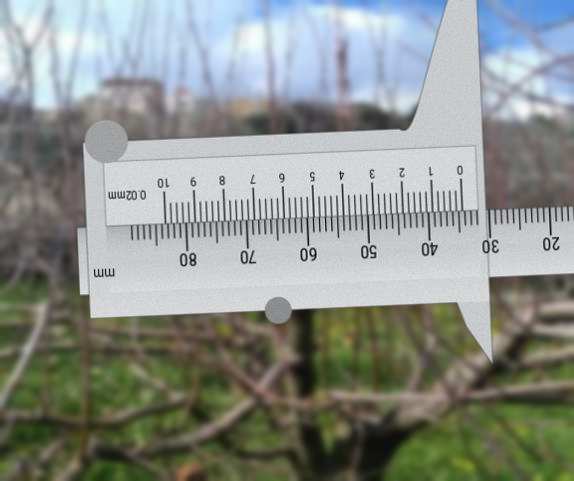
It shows 34.4; mm
